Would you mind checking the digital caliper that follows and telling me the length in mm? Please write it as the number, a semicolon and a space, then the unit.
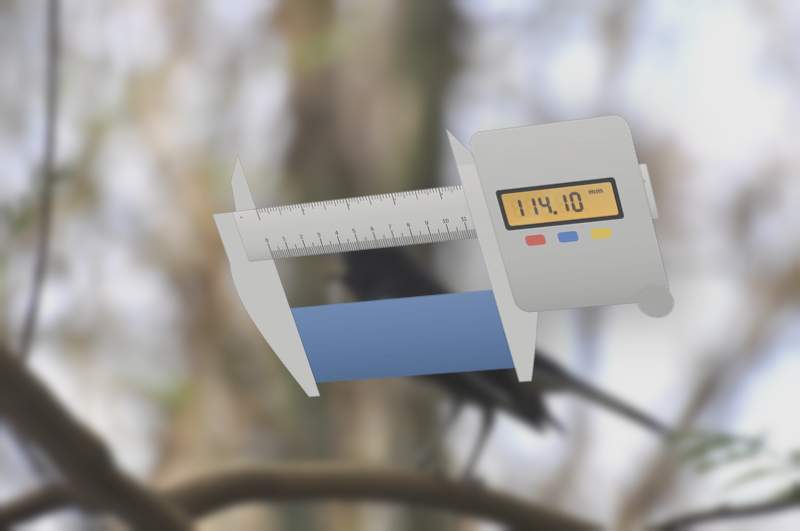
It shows 114.10; mm
